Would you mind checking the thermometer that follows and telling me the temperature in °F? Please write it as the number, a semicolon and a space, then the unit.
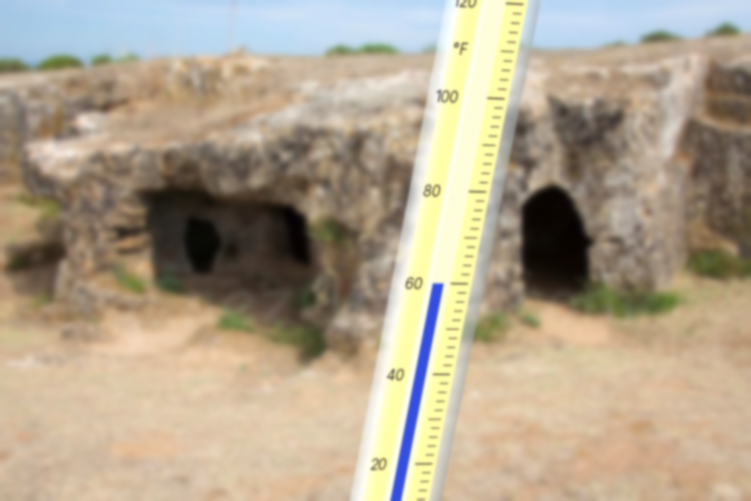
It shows 60; °F
